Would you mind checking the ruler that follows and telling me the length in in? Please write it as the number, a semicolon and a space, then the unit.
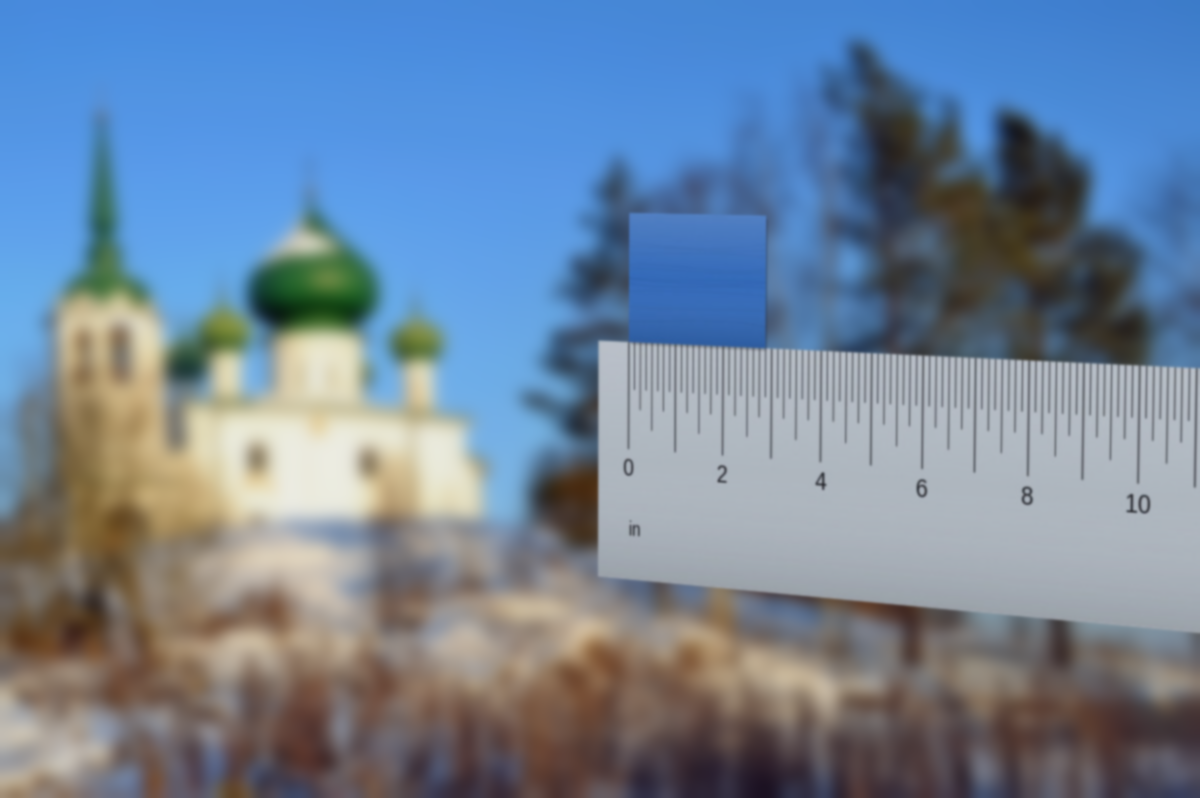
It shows 2.875; in
